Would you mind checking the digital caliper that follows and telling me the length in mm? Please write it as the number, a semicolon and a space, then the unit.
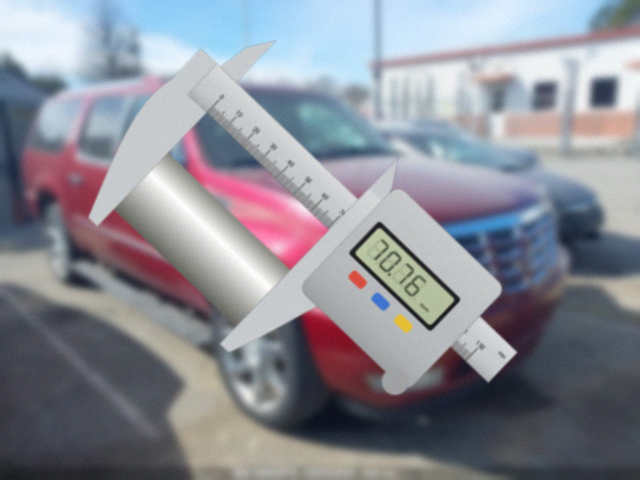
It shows 70.76; mm
